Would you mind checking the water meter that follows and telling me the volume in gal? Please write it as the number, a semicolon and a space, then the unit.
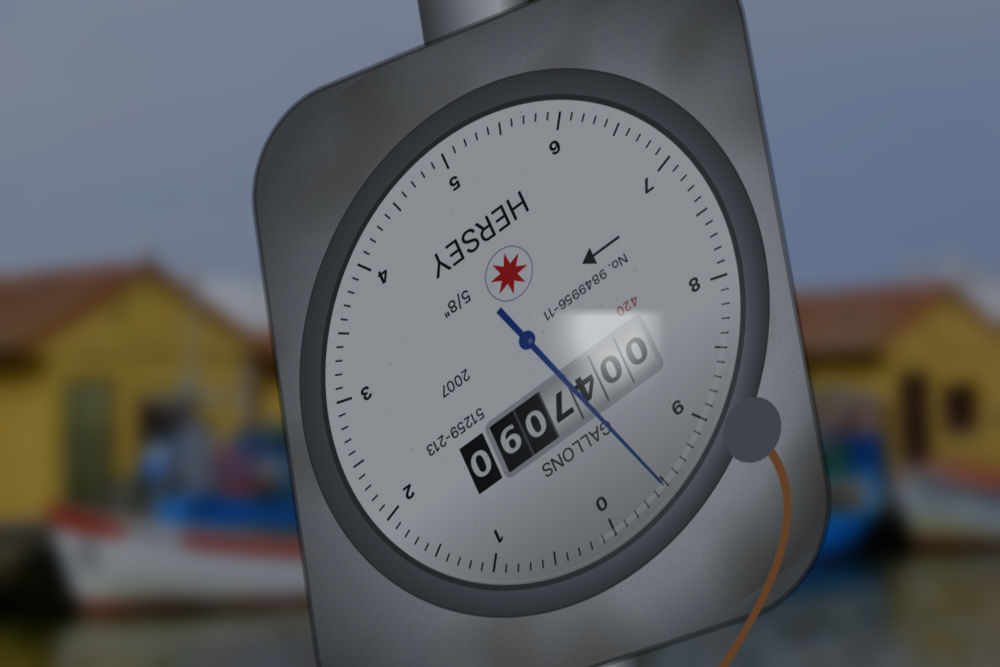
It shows 47089.5; gal
